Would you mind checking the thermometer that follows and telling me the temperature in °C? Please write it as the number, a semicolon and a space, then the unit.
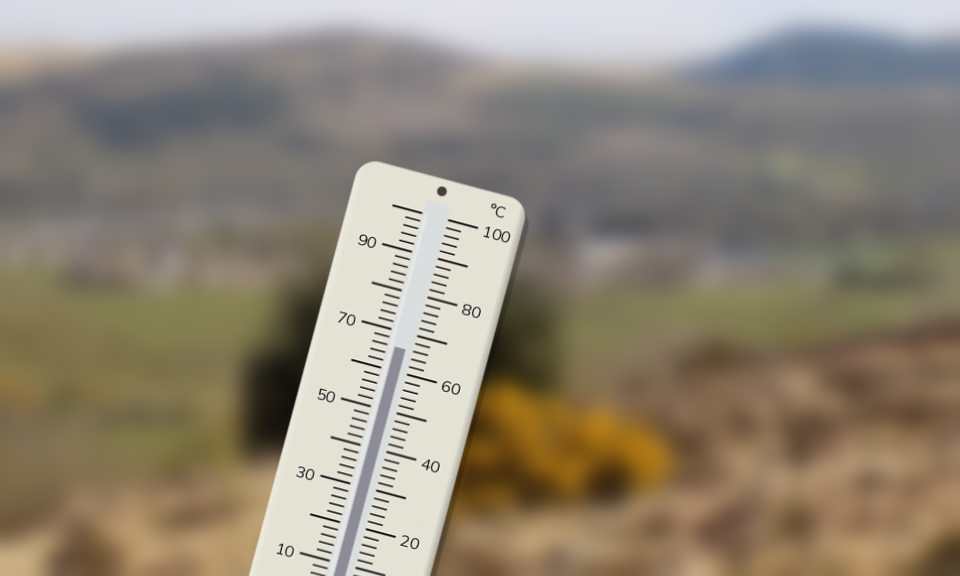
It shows 66; °C
